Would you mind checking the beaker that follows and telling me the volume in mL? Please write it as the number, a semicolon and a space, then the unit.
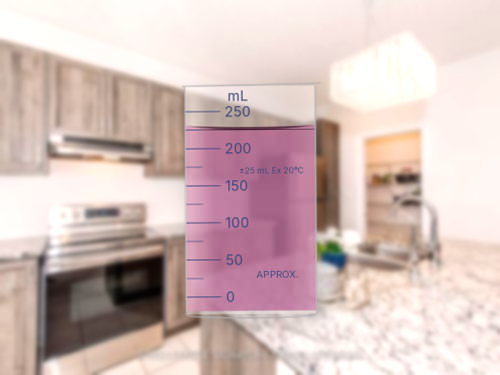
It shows 225; mL
